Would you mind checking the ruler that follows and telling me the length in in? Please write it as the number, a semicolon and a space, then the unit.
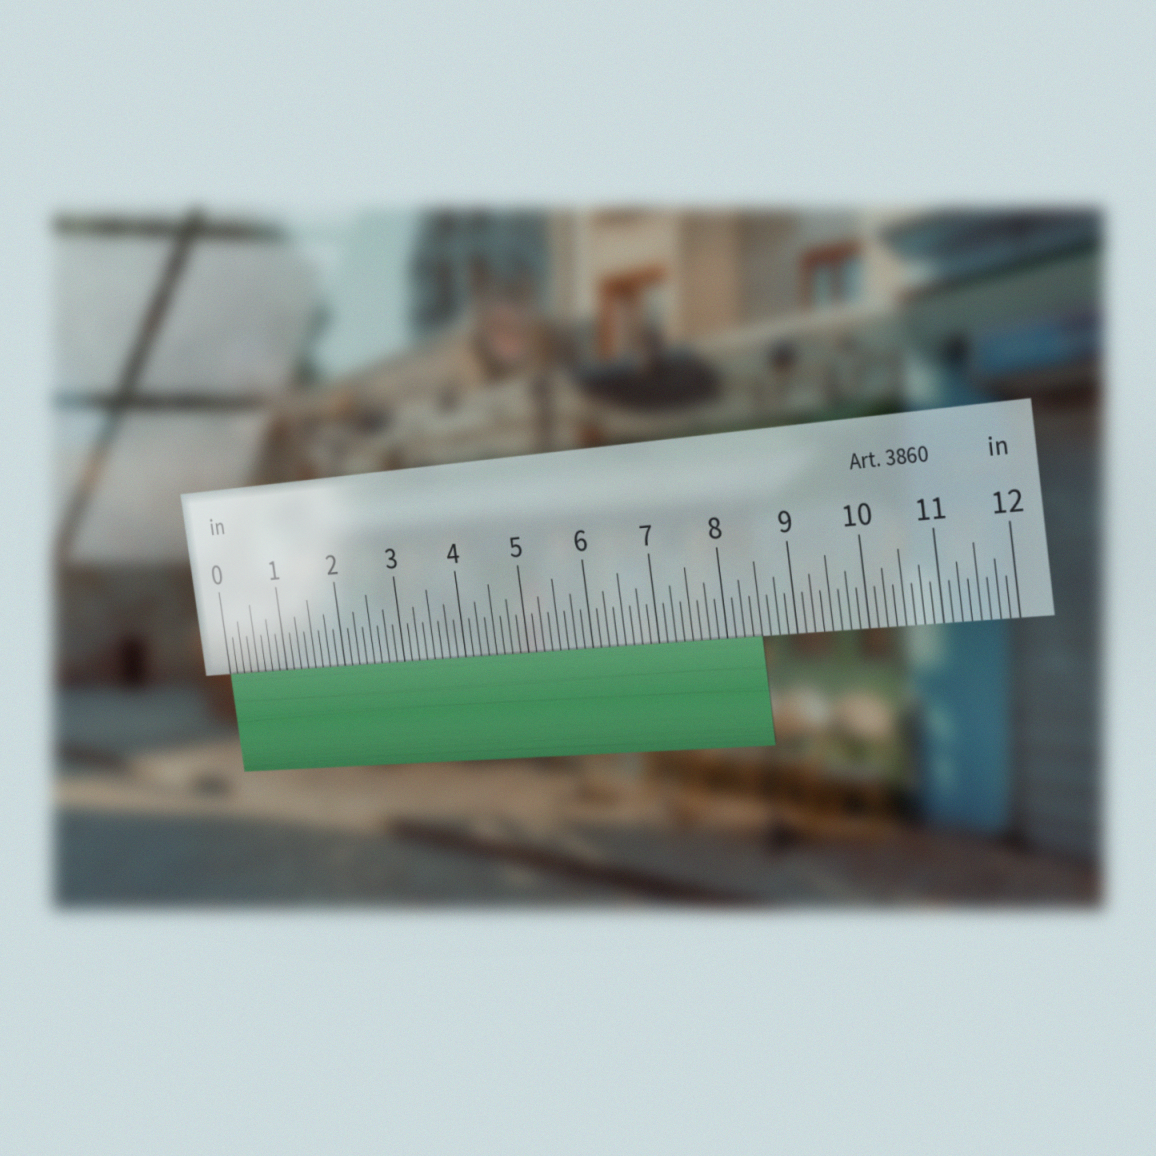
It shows 8.5; in
